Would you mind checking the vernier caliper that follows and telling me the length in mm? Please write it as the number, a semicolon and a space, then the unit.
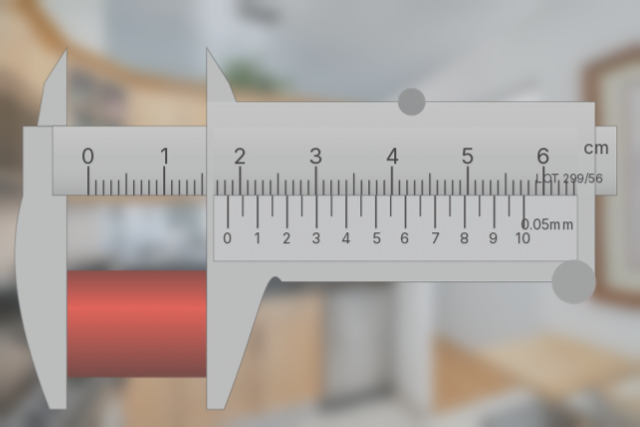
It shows 18.4; mm
